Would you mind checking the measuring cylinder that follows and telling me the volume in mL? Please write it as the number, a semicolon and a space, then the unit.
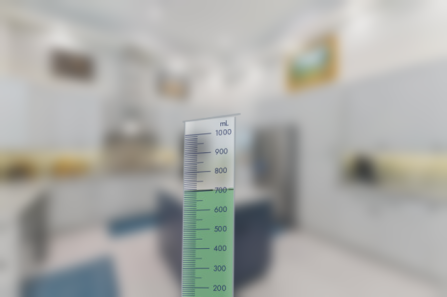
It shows 700; mL
